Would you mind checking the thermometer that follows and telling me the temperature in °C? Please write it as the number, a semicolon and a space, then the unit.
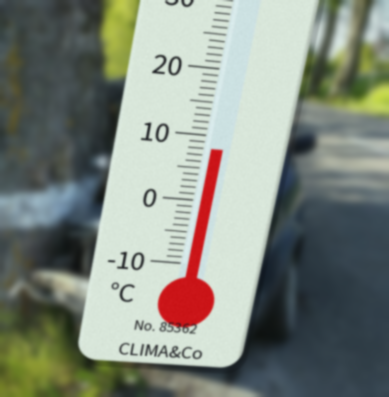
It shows 8; °C
